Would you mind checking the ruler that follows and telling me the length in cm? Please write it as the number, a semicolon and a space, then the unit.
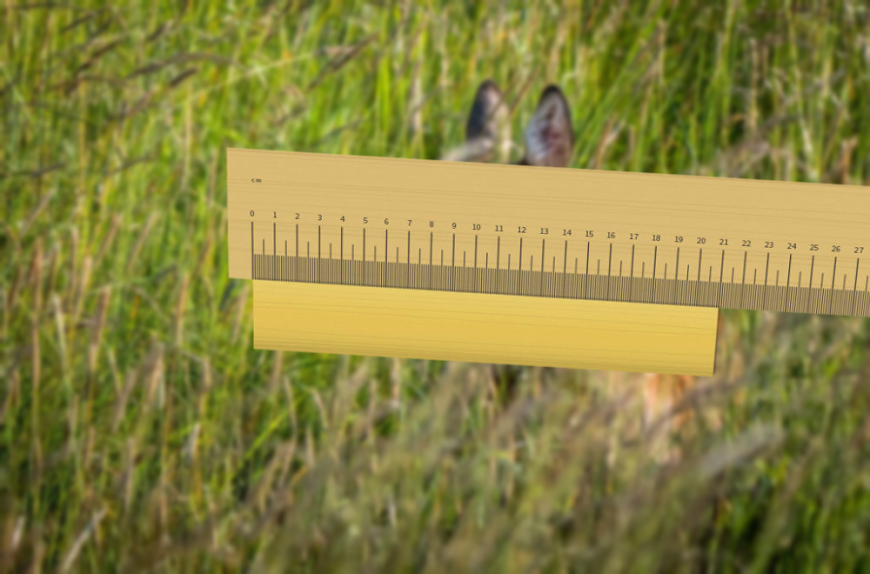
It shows 21; cm
